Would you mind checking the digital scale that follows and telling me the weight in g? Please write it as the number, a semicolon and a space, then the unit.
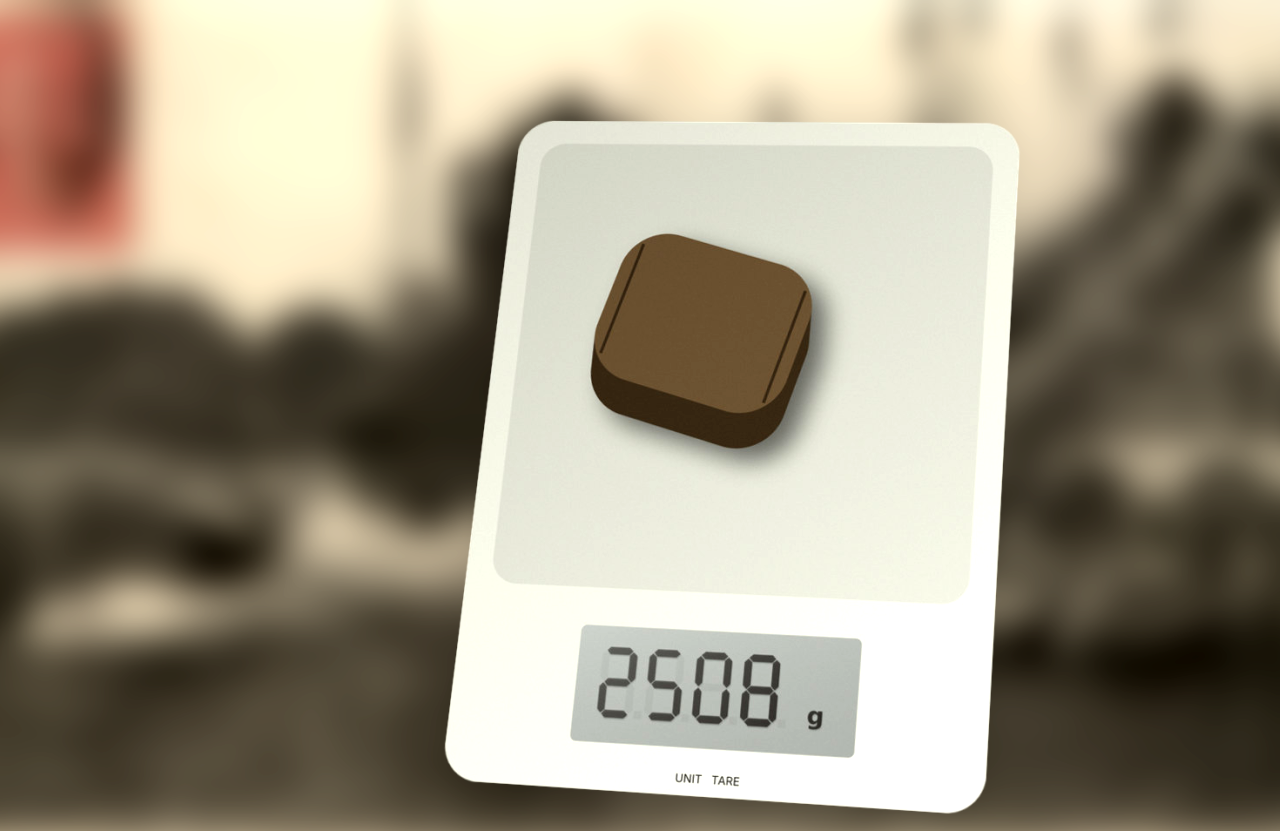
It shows 2508; g
